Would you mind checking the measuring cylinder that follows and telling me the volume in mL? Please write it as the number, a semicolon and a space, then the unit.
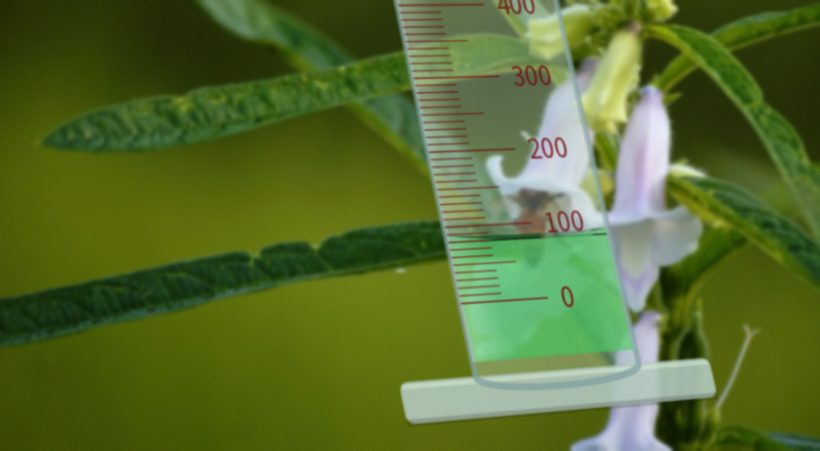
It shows 80; mL
